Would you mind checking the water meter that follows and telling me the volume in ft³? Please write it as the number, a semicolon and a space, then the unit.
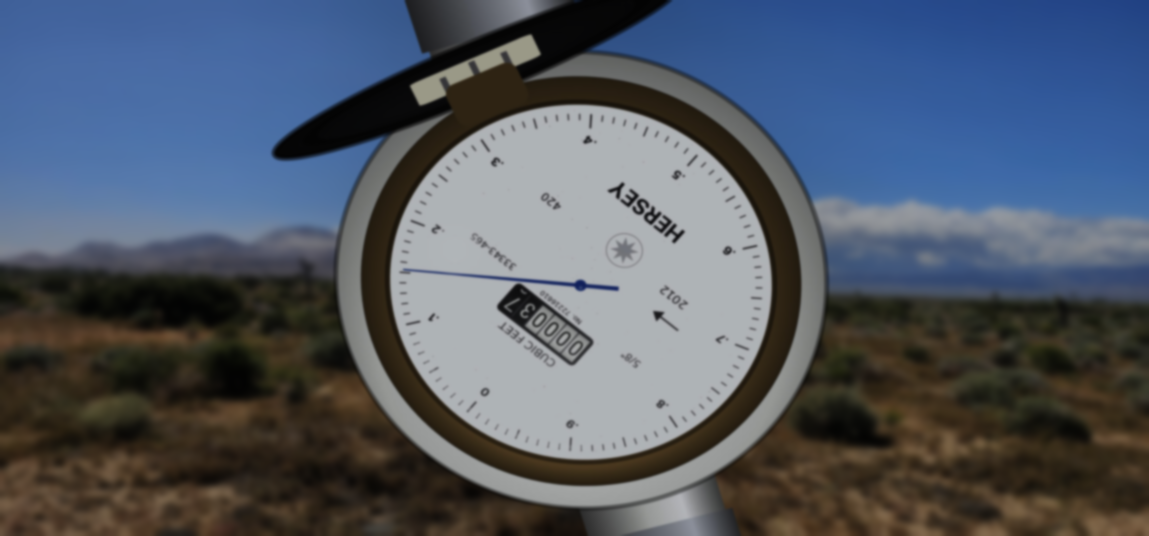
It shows 37.15; ft³
